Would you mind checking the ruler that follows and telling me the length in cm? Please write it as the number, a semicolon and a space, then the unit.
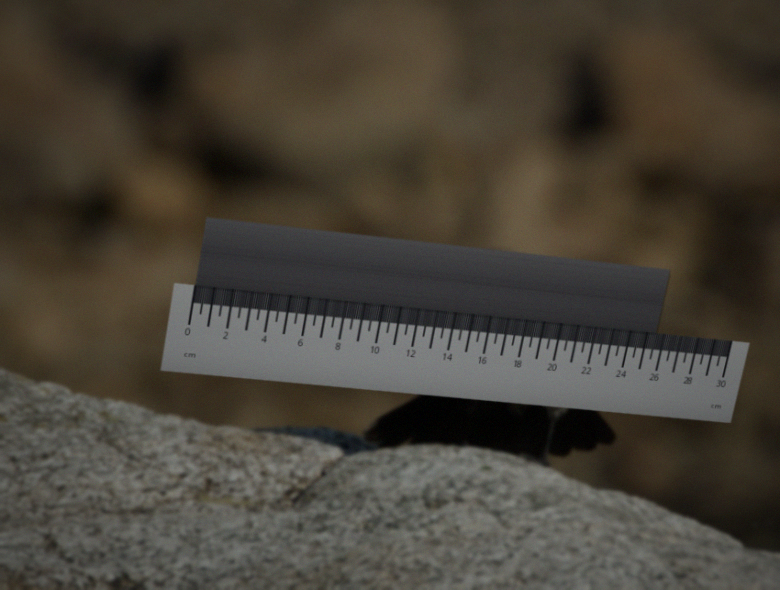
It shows 25.5; cm
